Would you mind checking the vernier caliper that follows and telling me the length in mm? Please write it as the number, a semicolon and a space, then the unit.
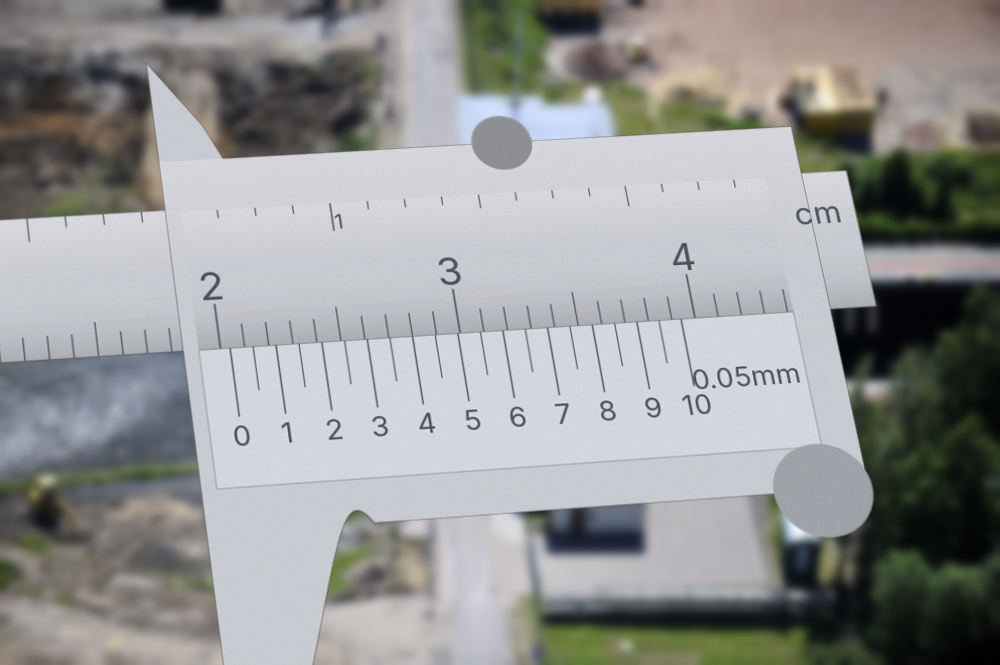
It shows 20.4; mm
